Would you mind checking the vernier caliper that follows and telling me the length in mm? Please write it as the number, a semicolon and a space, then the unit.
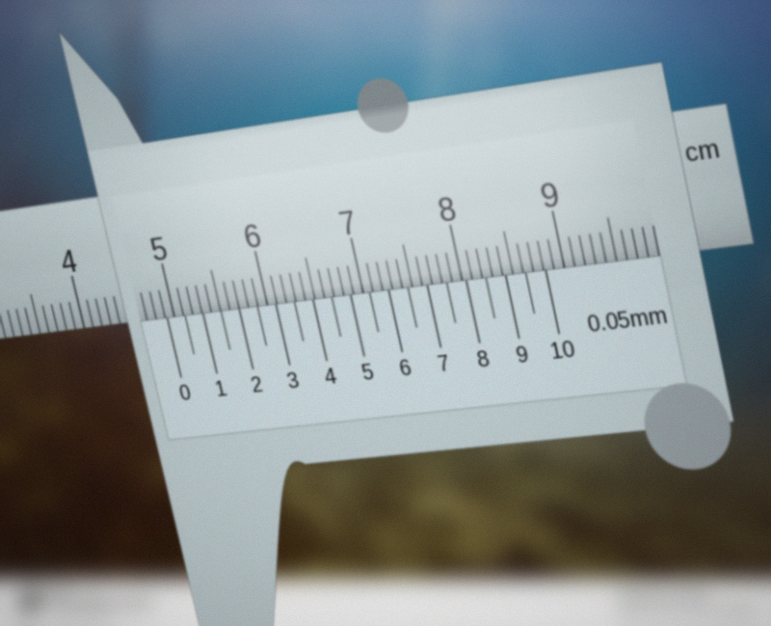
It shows 49.2; mm
